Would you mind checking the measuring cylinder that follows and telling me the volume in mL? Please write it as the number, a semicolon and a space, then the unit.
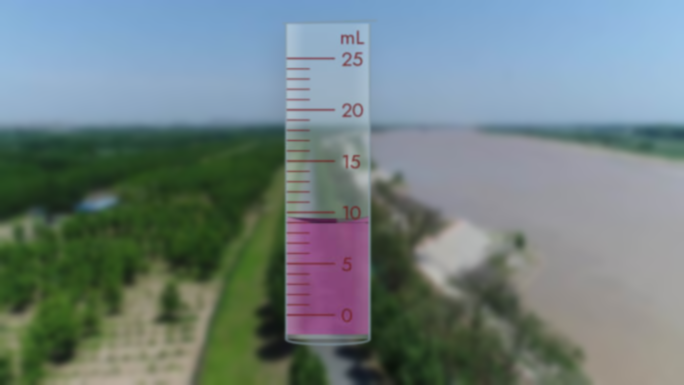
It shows 9; mL
